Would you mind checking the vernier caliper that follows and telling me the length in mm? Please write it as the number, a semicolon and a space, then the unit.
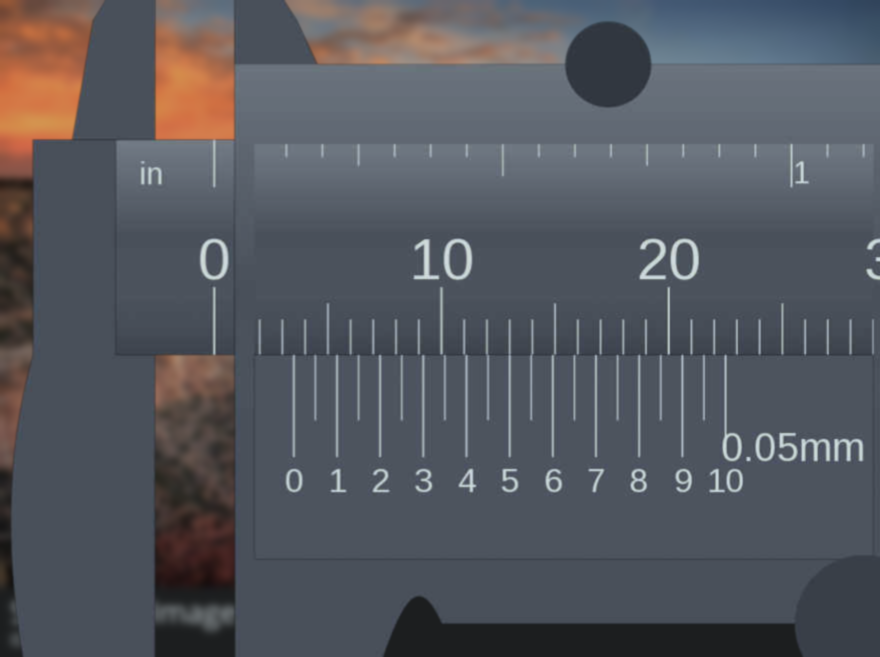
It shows 3.5; mm
